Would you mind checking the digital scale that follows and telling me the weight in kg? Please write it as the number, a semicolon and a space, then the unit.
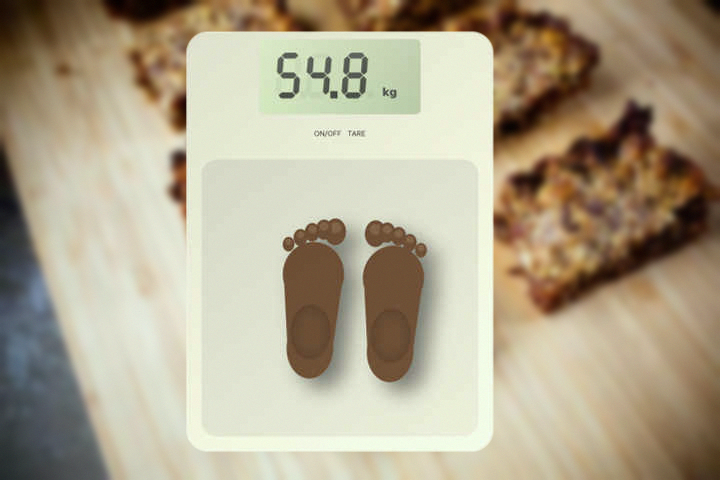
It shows 54.8; kg
